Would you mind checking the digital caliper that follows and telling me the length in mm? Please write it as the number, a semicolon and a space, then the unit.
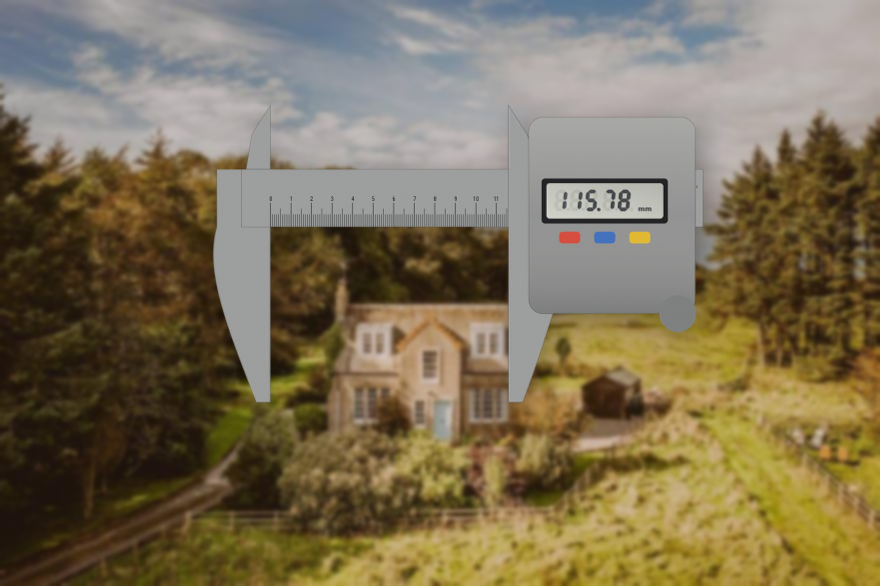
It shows 115.78; mm
